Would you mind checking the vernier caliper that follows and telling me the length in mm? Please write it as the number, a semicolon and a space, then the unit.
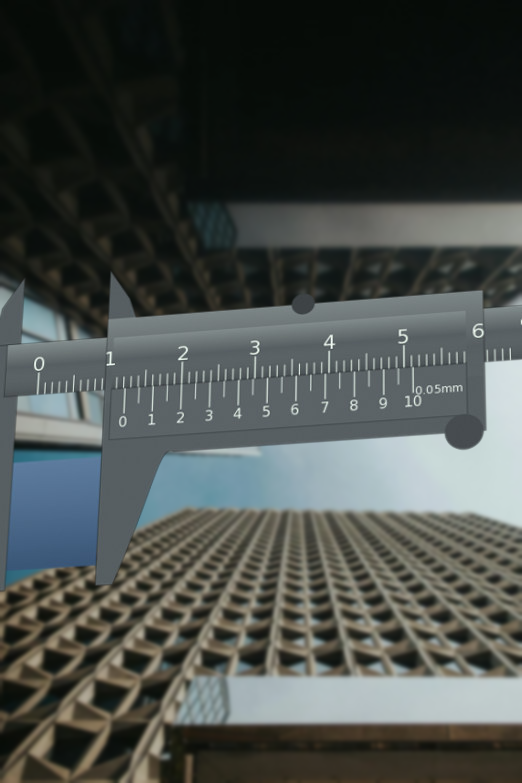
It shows 12.2; mm
